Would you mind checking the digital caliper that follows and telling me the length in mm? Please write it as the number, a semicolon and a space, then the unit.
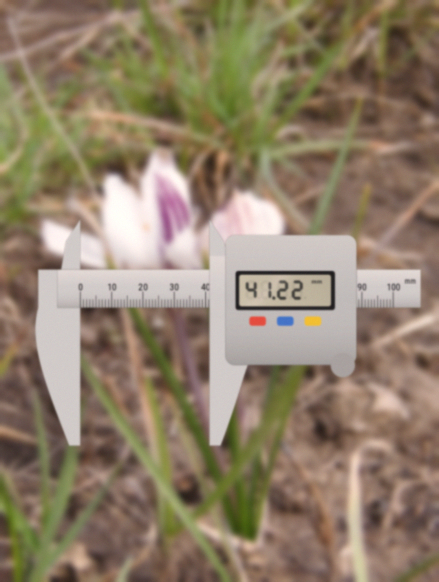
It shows 41.22; mm
